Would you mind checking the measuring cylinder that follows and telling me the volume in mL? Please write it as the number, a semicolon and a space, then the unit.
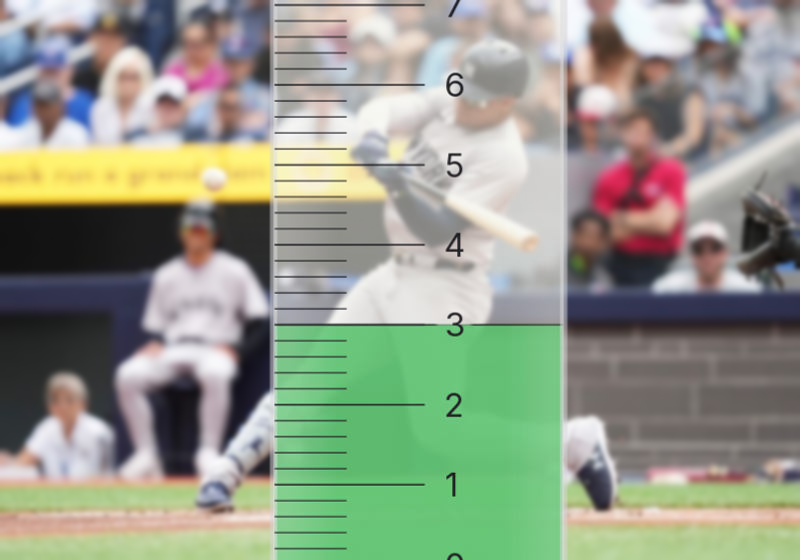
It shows 3; mL
